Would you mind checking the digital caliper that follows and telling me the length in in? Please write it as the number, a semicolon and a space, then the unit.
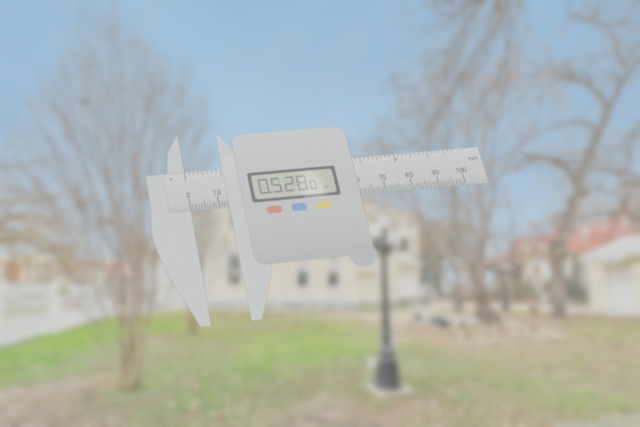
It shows 0.5280; in
